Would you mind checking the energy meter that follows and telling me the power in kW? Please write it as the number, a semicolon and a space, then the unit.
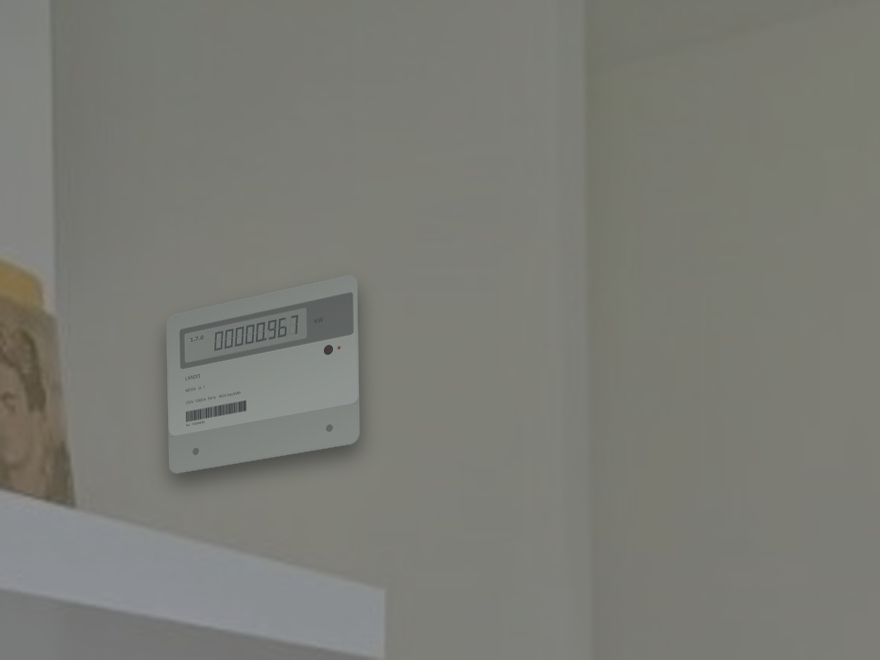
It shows 0.967; kW
